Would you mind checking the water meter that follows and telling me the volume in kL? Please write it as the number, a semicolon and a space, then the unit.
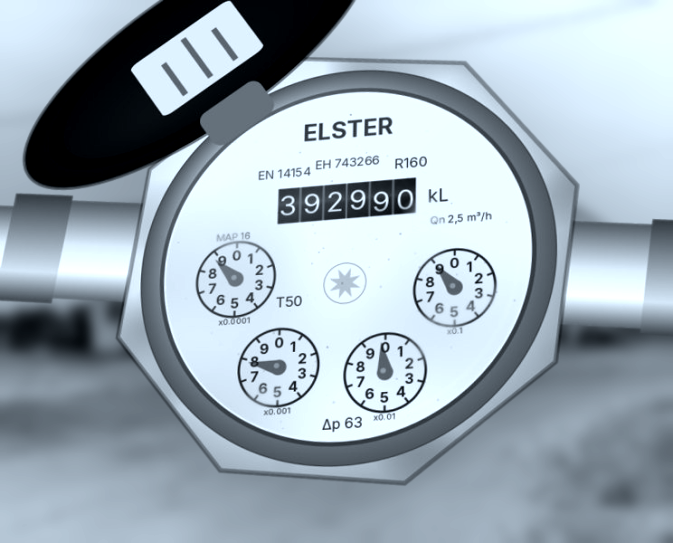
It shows 392989.8978; kL
